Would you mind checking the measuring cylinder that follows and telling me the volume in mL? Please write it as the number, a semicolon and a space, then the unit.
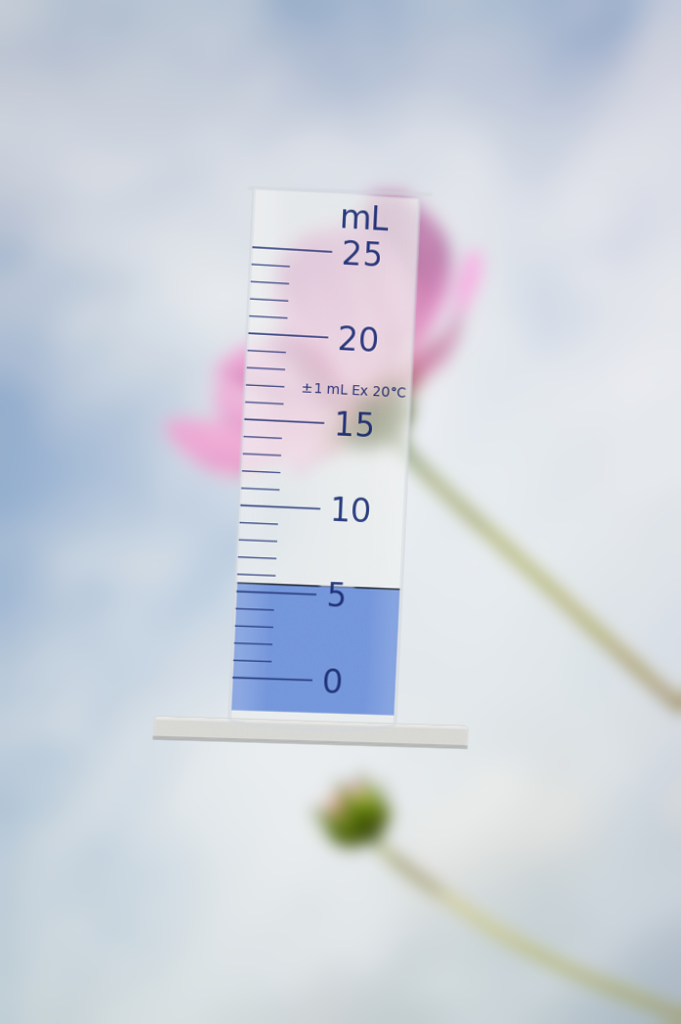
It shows 5.5; mL
